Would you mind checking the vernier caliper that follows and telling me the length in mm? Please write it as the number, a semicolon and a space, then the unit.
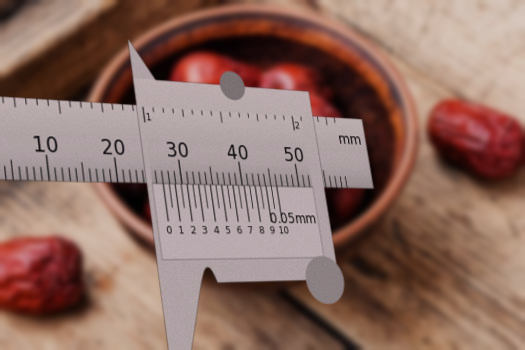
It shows 27.0; mm
